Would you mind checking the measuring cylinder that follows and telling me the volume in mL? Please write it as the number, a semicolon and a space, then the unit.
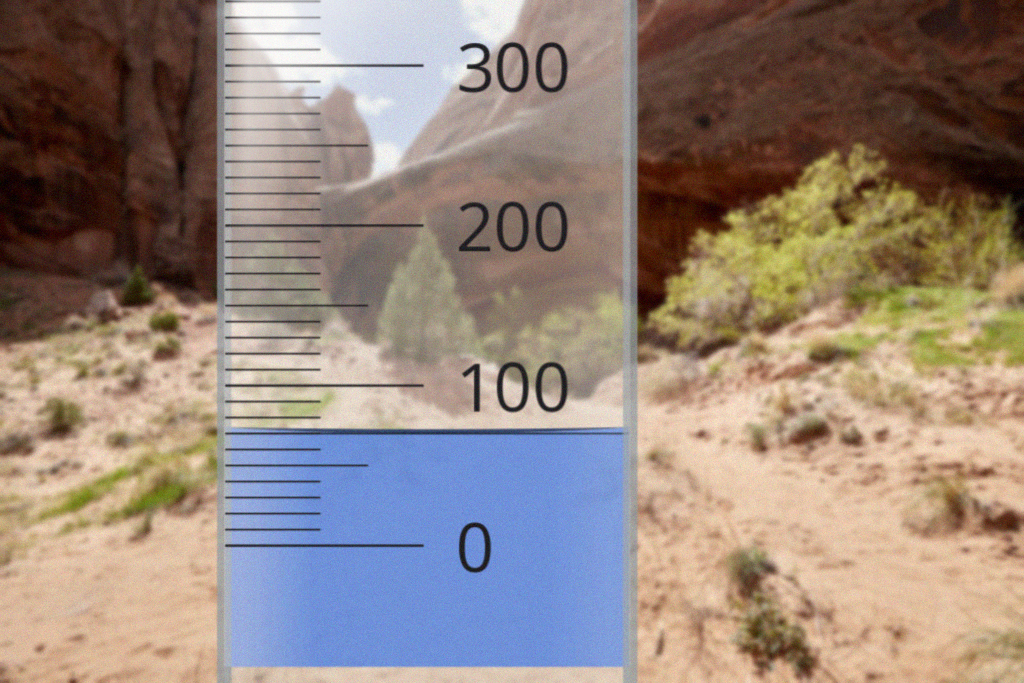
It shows 70; mL
